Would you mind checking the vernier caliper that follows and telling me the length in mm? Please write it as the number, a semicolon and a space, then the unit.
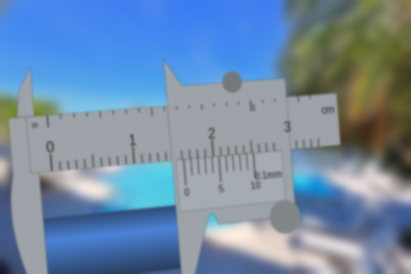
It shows 16.2; mm
